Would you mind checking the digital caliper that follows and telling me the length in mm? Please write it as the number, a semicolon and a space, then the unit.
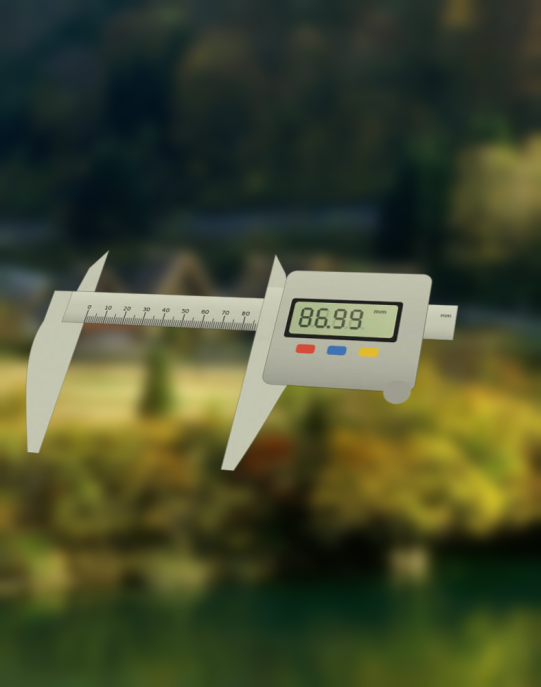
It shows 86.99; mm
